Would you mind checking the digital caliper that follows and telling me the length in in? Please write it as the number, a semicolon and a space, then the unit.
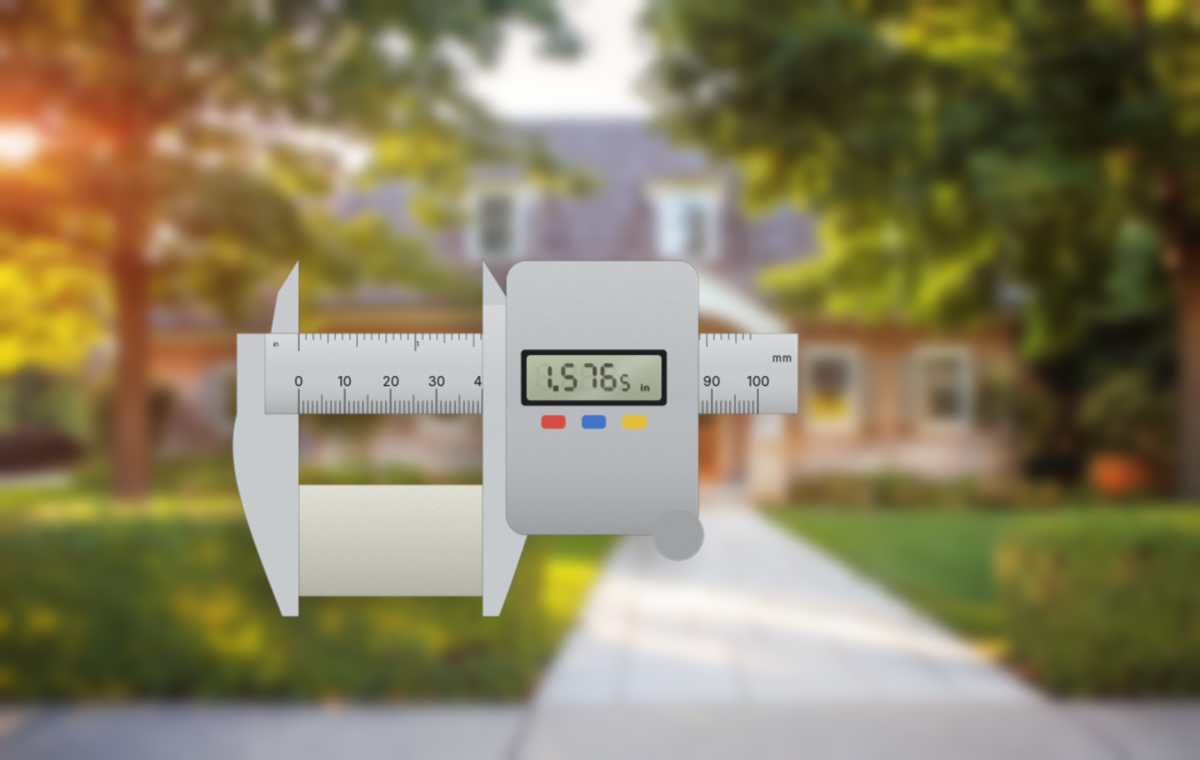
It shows 1.5765; in
